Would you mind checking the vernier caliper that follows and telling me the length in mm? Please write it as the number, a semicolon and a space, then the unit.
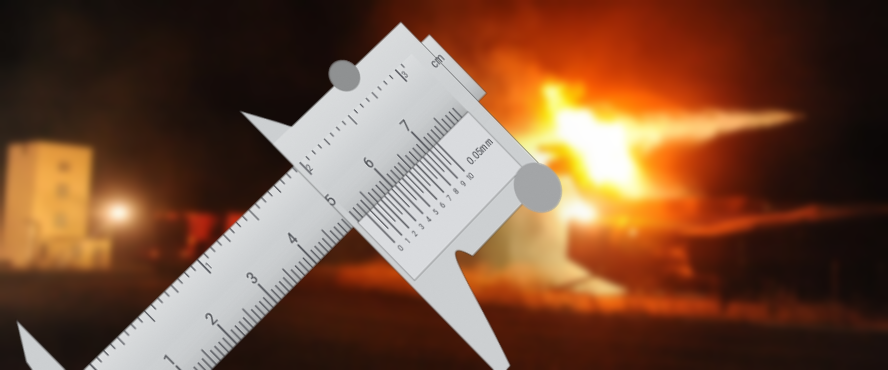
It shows 53.0; mm
